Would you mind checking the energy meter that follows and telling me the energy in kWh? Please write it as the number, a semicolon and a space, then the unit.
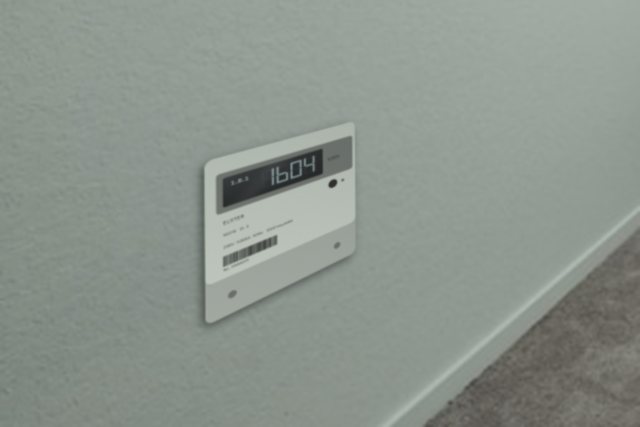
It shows 1604; kWh
